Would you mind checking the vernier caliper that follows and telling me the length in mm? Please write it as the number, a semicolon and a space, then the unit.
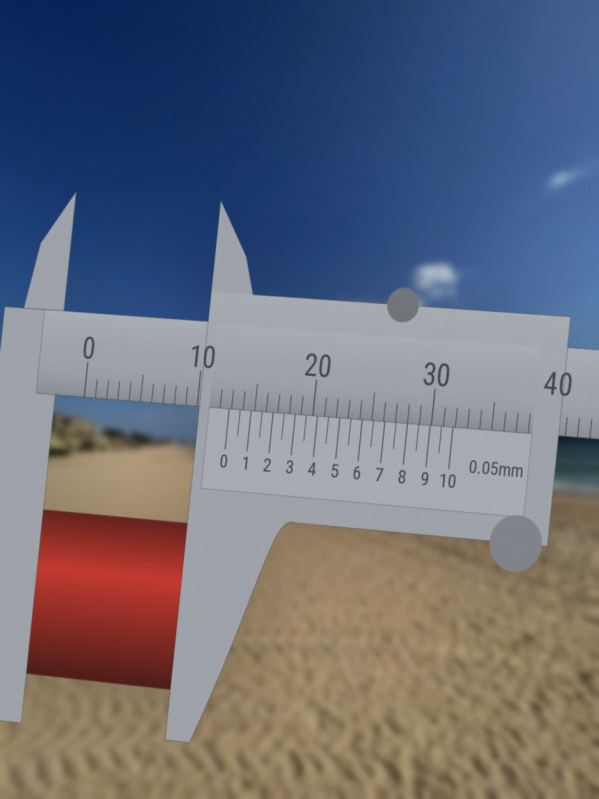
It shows 12.8; mm
